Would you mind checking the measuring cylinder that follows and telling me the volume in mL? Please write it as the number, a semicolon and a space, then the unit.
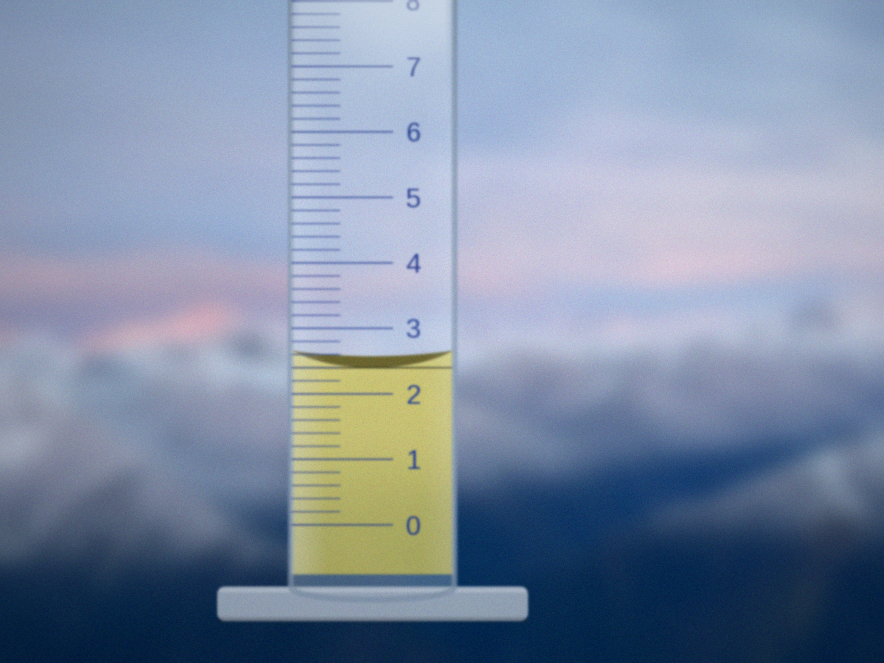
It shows 2.4; mL
